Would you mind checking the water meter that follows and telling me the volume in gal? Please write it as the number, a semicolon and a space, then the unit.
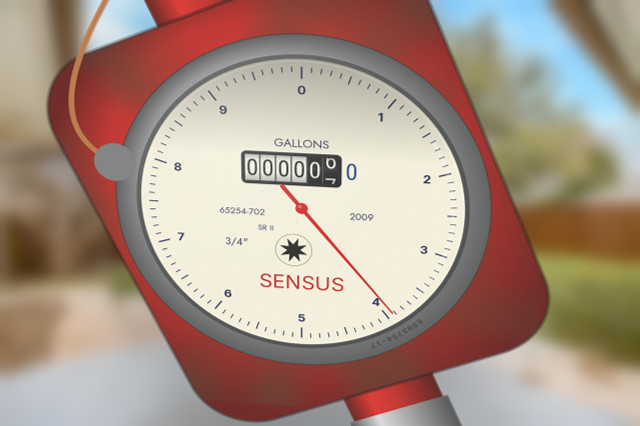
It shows 63.9; gal
